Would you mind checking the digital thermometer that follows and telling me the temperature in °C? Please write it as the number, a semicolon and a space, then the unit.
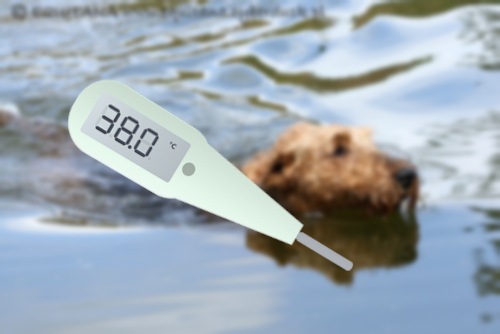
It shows 38.0; °C
